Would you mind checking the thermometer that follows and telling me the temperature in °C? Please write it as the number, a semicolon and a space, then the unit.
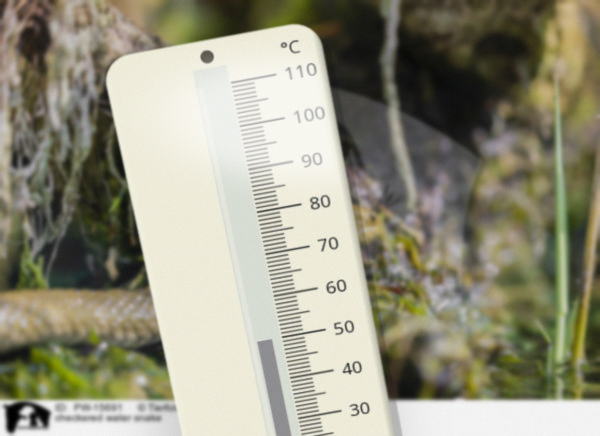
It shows 50; °C
